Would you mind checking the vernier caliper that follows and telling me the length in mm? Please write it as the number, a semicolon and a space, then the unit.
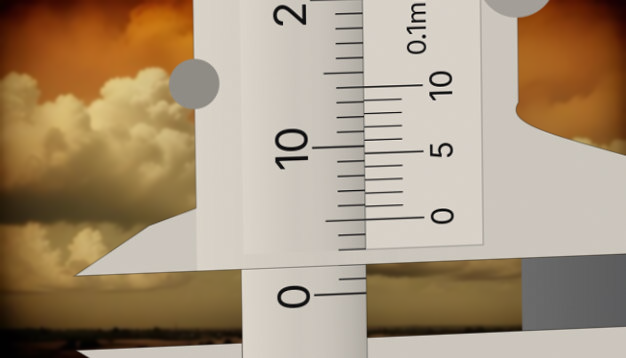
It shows 5.0; mm
